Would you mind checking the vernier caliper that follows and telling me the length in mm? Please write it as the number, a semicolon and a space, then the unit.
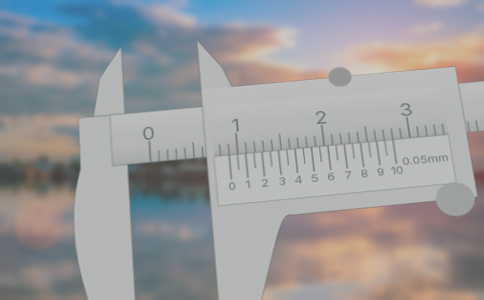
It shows 9.0; mm
